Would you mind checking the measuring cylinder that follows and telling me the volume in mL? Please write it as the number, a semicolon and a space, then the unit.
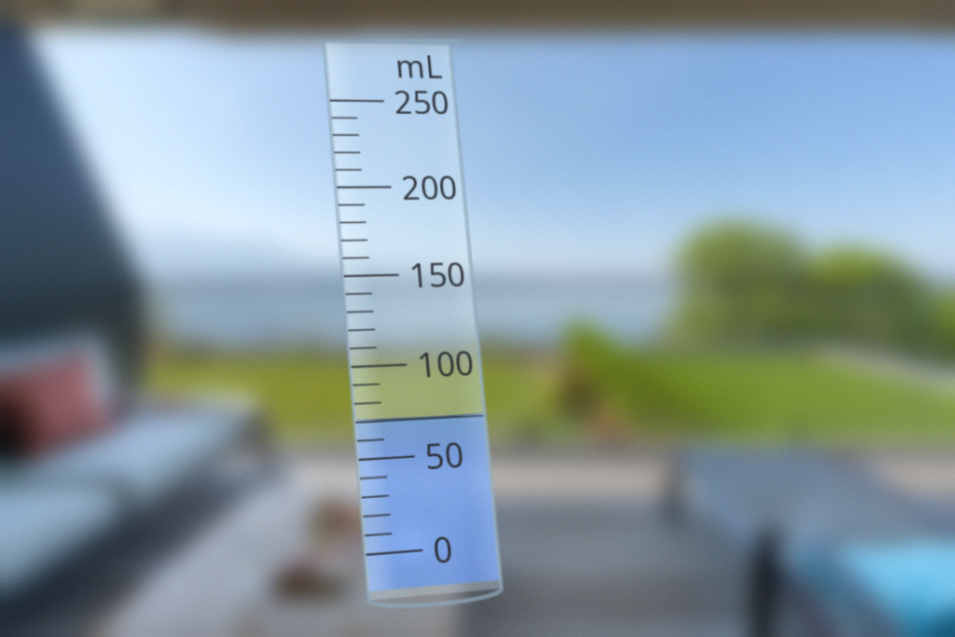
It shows 70; mL
